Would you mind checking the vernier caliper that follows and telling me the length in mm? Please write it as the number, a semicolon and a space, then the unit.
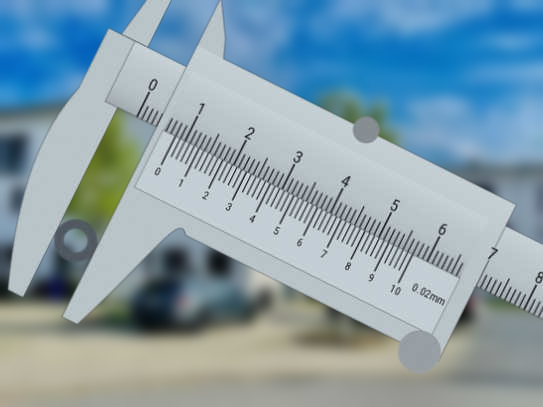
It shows 8.0; mm
